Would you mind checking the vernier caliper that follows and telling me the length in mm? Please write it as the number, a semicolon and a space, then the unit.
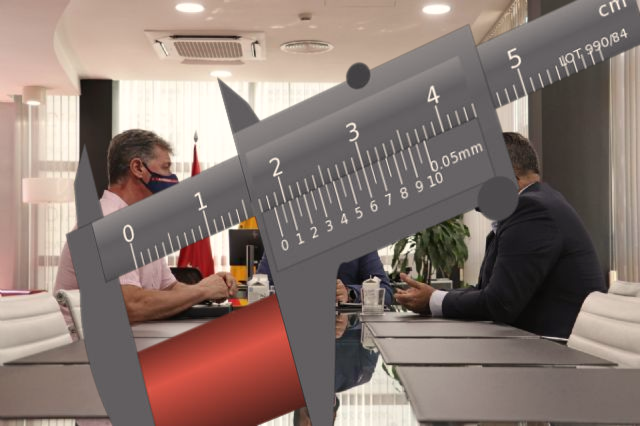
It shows 18.6; mm
